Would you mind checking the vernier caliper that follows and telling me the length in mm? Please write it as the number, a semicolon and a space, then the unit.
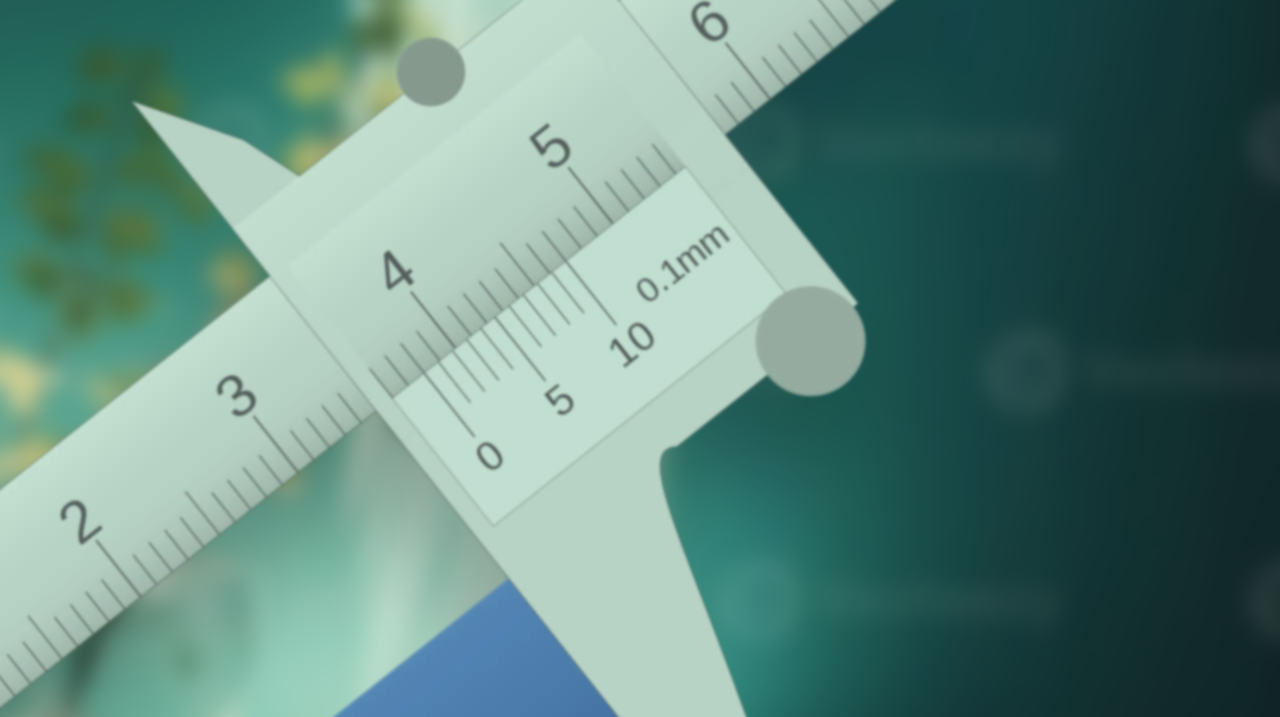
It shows 38.0; mm
